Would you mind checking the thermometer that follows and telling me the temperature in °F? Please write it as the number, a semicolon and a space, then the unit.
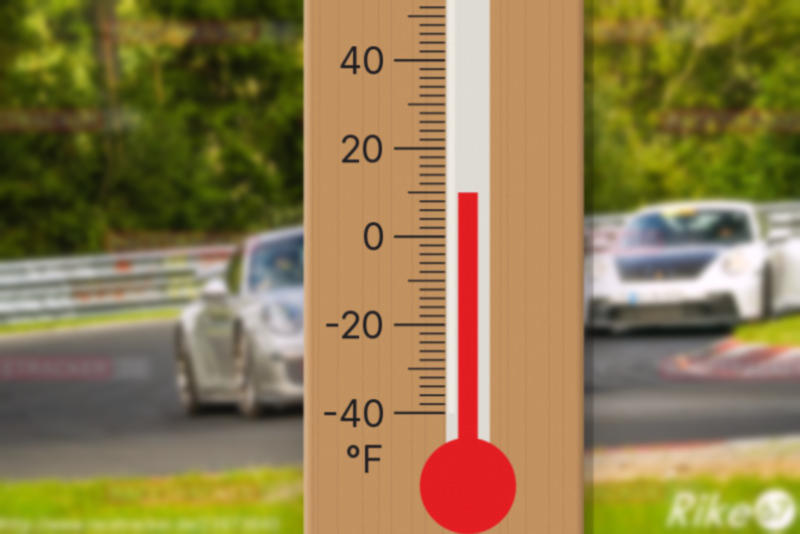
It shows 10; °F
